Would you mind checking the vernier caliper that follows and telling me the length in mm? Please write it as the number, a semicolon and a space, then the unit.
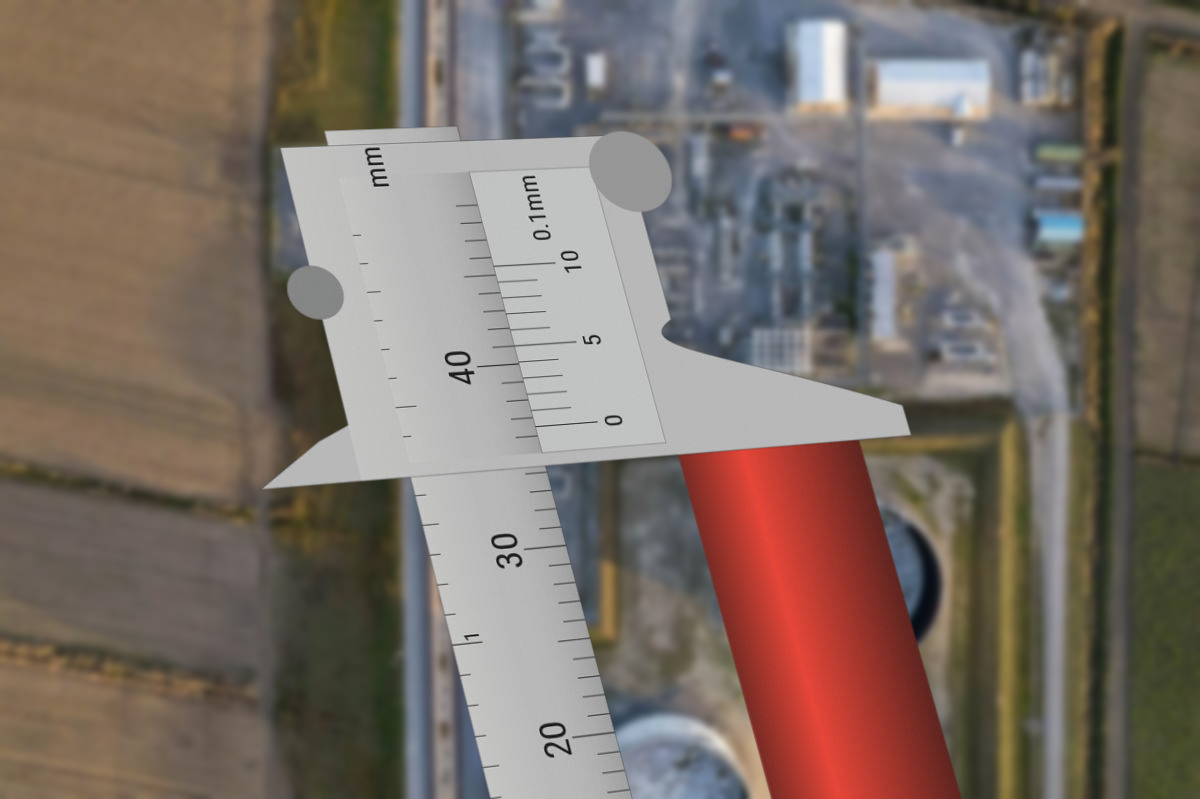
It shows 36.5; mm
